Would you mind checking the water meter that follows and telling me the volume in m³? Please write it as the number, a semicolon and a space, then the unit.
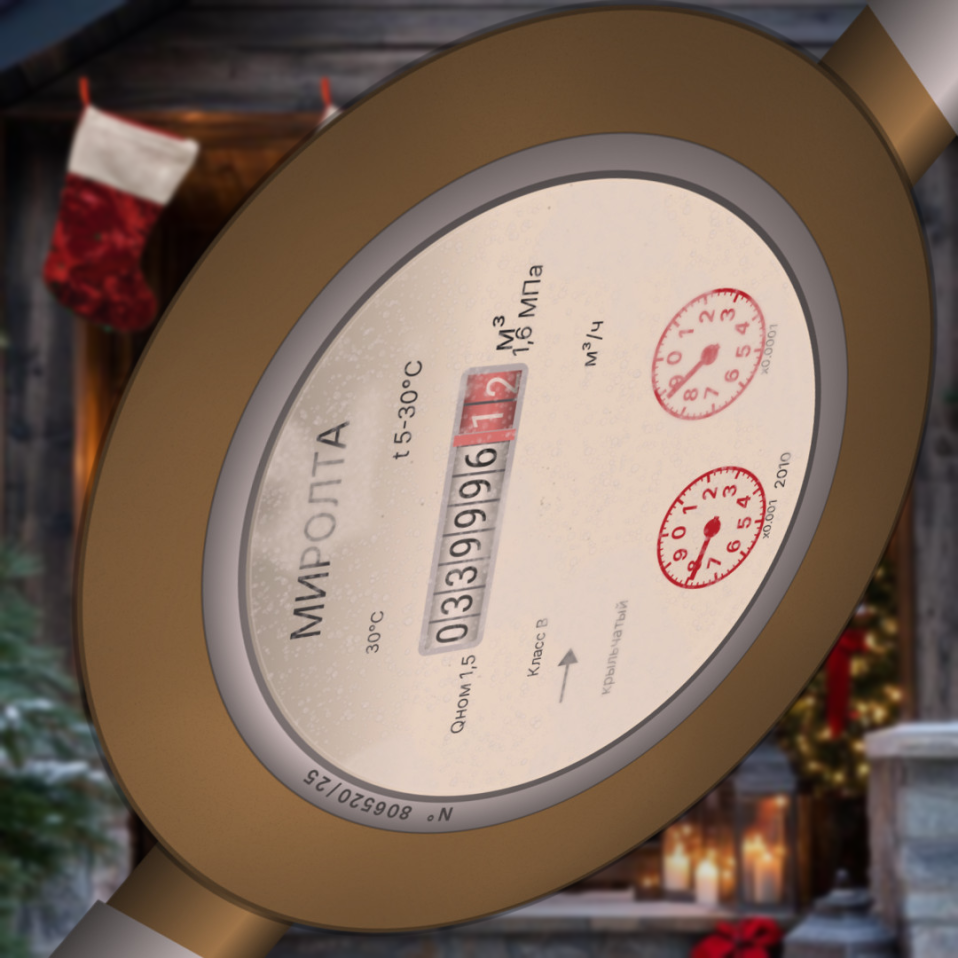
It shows 339996.1178; m³
